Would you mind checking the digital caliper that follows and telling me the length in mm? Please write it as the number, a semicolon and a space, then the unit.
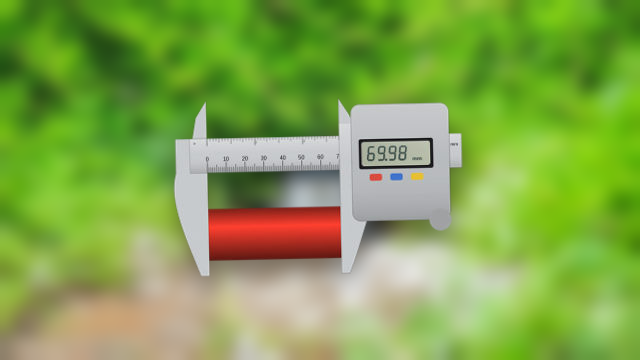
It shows 69.98; mm
